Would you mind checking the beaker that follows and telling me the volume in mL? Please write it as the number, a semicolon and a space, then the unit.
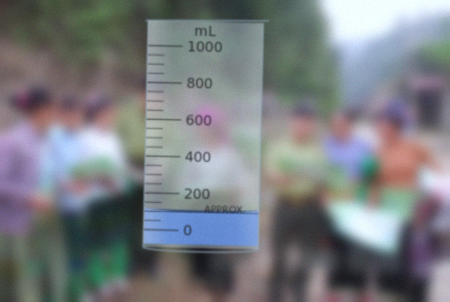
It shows 100; mL
